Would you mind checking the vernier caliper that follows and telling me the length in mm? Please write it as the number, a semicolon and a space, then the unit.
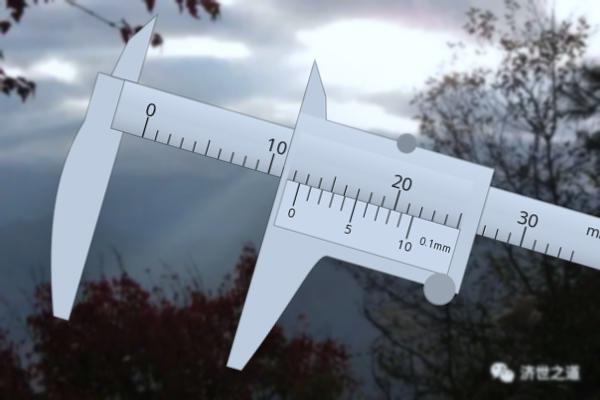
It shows 12.5; mm
